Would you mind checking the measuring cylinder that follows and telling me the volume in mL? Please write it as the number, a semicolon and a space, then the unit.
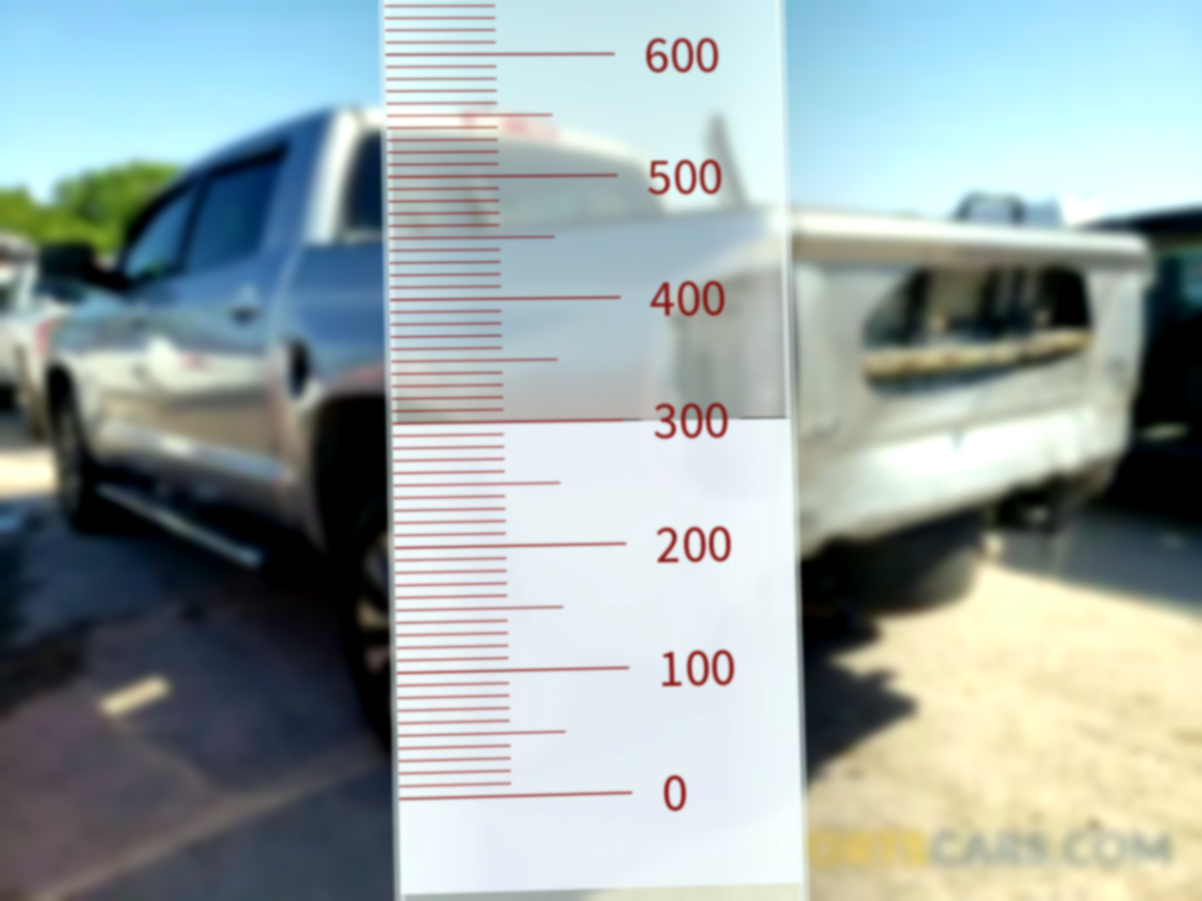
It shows 300; mL
